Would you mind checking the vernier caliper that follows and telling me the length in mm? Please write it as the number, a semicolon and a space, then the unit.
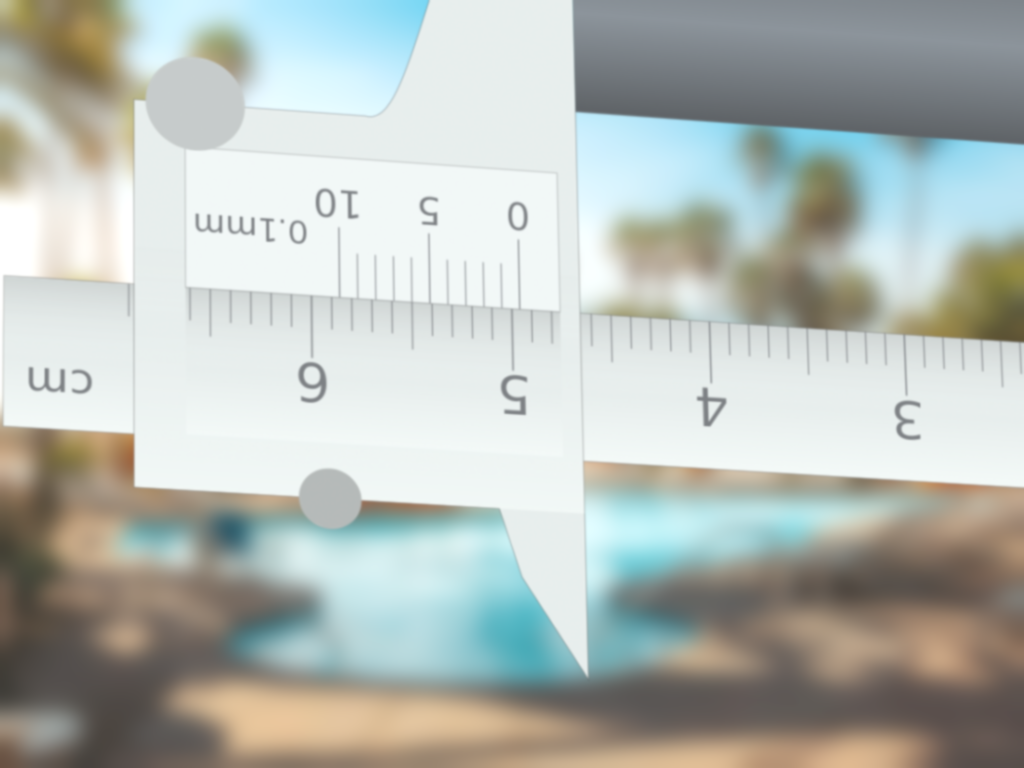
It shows 49.6; mm
